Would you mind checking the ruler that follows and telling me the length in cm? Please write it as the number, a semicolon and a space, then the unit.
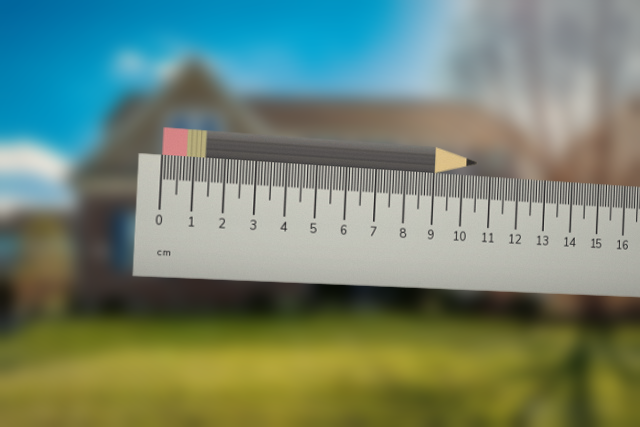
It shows 10.5; cm
